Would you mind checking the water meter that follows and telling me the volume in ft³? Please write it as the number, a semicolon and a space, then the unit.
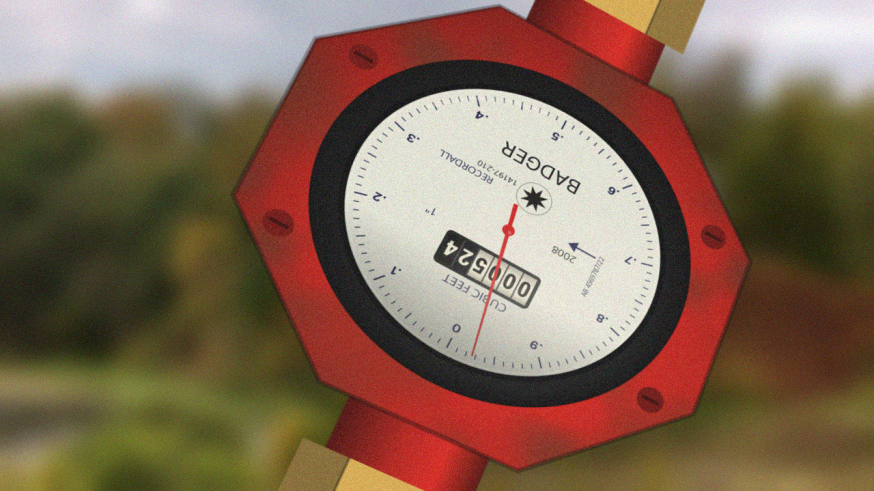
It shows 523.97; ft³
